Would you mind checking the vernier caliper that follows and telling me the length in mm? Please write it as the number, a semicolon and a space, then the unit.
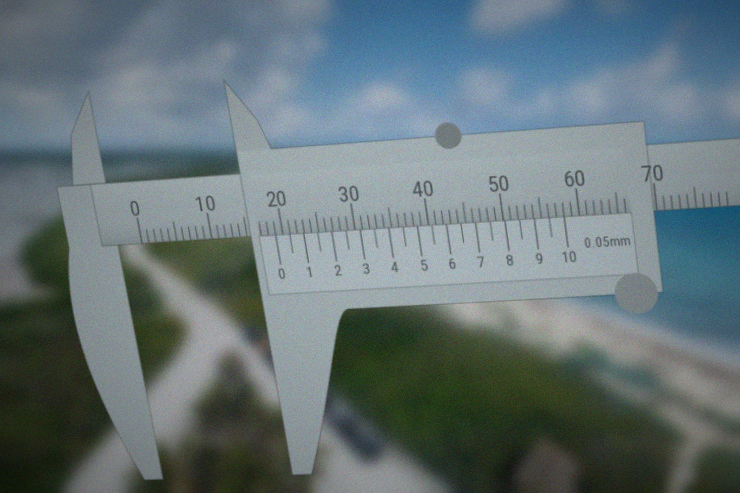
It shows 19.0; mm
